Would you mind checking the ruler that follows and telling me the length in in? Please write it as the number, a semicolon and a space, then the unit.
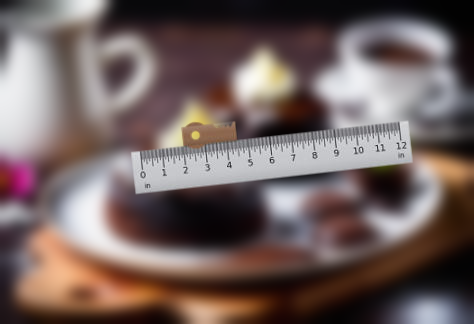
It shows 2.5; in
